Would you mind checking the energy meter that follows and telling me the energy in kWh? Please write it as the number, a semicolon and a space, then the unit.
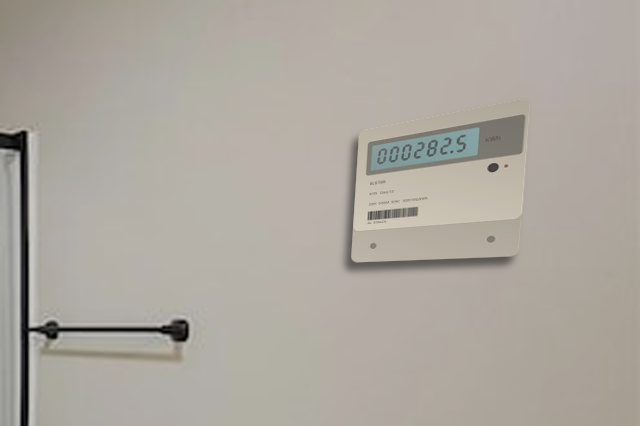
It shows 282.5; kWh
